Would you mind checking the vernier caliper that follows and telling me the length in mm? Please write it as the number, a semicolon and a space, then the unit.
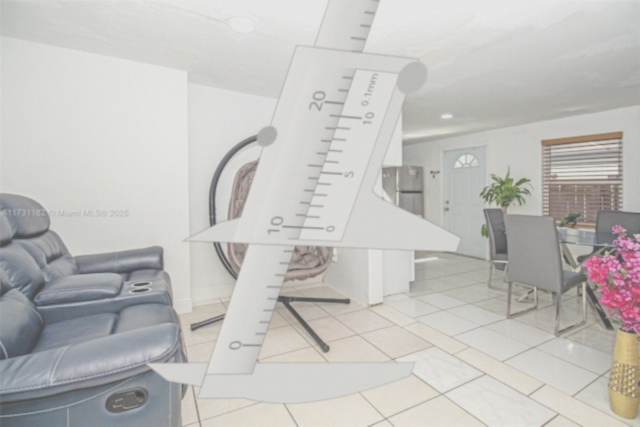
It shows 10.0; mm
